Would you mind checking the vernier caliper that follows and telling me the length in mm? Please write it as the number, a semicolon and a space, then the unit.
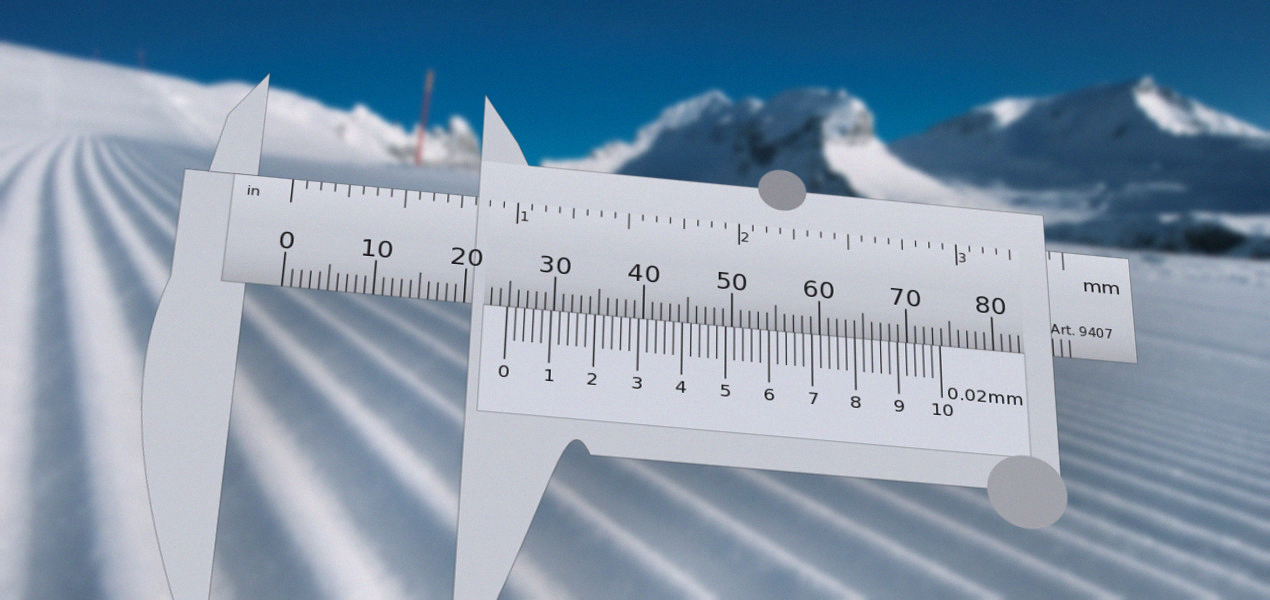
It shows 24.8; mm
